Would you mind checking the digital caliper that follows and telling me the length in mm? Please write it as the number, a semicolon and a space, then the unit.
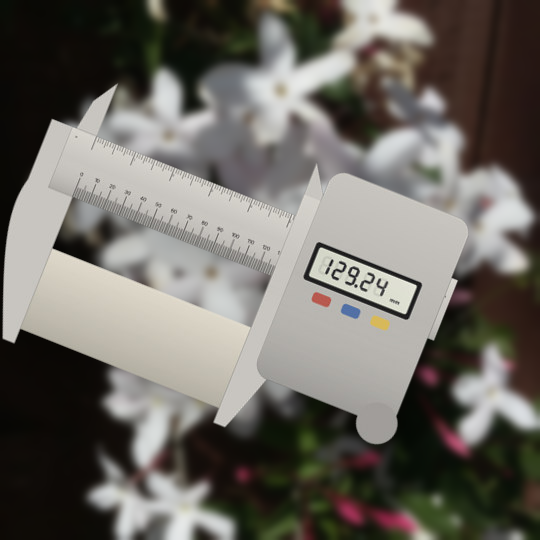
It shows 129.24; mm
